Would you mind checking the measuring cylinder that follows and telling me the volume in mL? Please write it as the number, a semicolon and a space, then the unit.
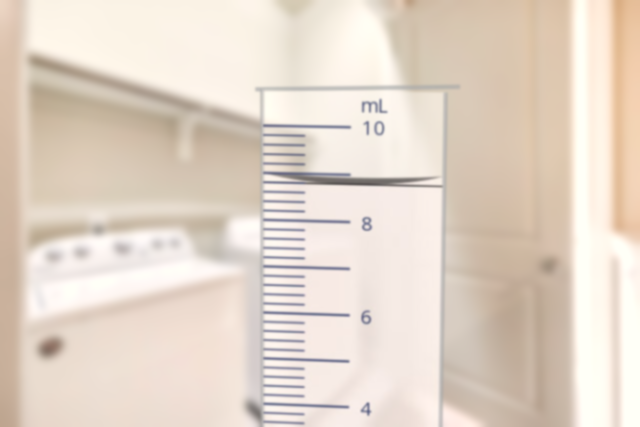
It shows 8.8; mL
